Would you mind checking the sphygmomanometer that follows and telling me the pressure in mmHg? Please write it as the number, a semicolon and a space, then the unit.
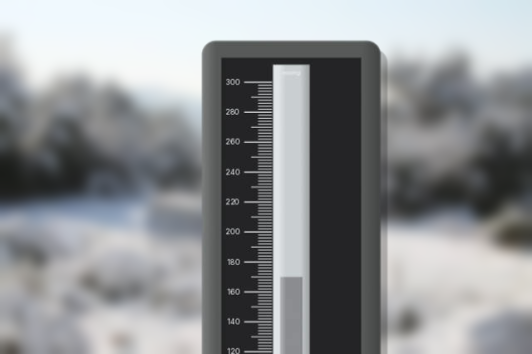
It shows 170; mmHg
